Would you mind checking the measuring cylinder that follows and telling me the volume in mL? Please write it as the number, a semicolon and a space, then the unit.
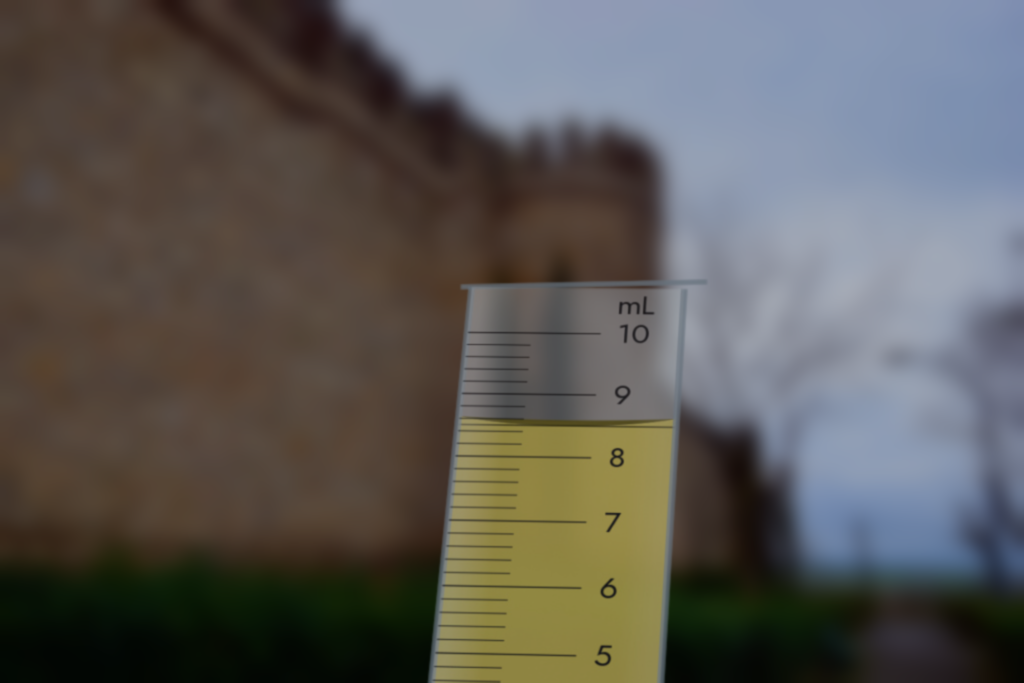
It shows 8.5; mL
